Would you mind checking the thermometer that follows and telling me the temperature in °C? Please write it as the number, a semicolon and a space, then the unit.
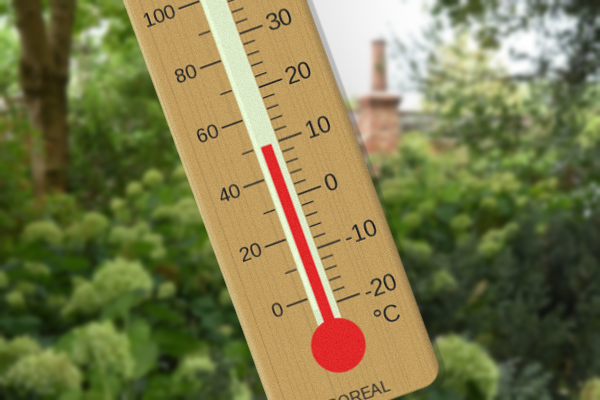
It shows 10; °C
